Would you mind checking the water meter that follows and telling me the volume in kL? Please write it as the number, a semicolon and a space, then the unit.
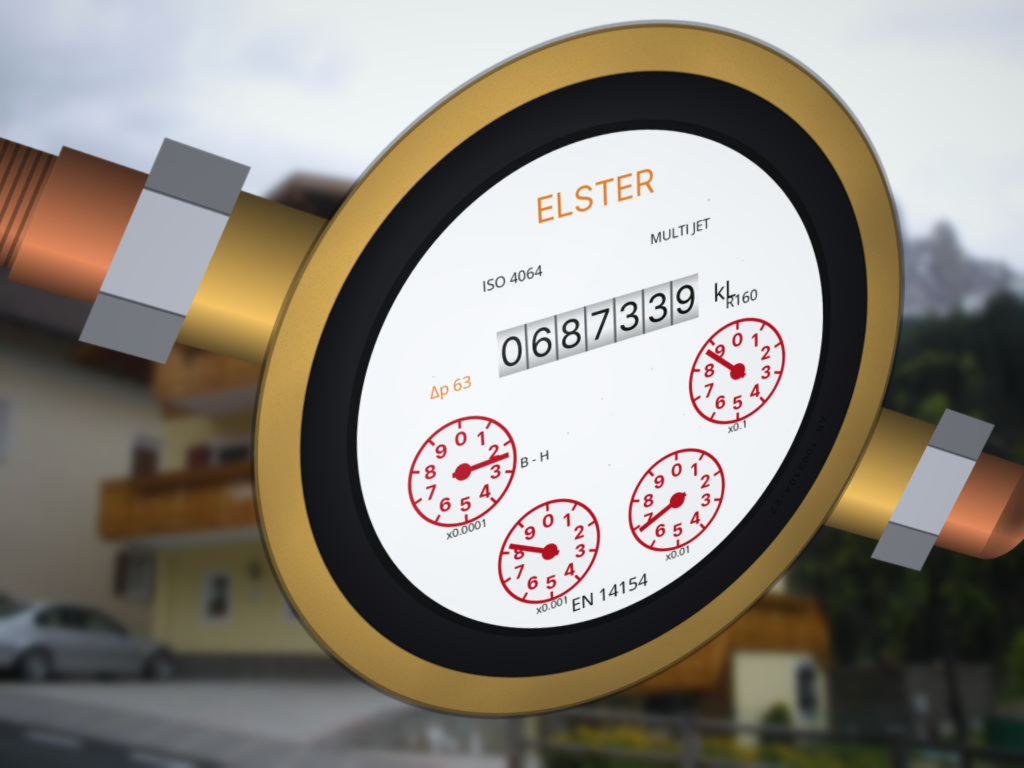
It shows 687339.8682; kL
